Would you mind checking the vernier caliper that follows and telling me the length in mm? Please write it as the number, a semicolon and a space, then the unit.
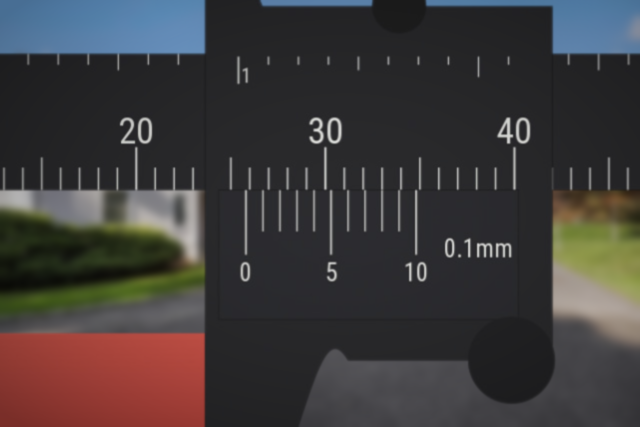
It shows 25.8; mm
